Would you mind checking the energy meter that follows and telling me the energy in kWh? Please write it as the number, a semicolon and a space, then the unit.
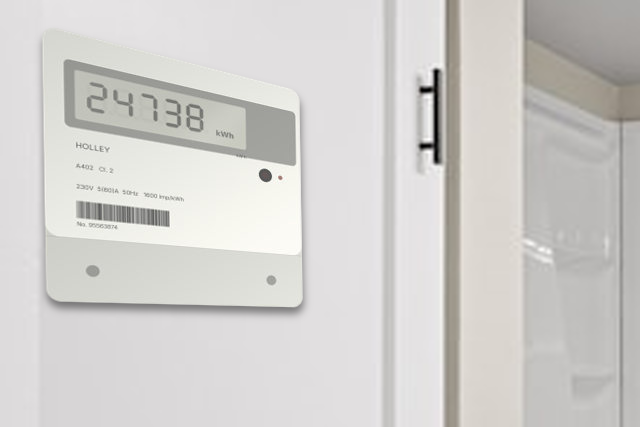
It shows 24738; kWh
